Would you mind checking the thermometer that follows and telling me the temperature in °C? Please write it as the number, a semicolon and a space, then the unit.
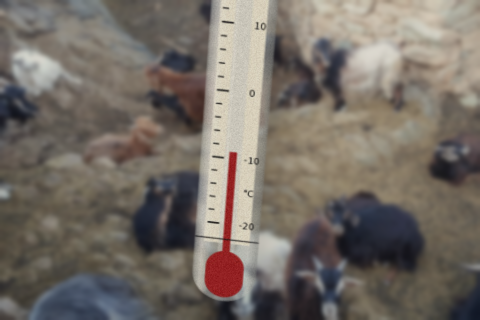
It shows -9; °C
